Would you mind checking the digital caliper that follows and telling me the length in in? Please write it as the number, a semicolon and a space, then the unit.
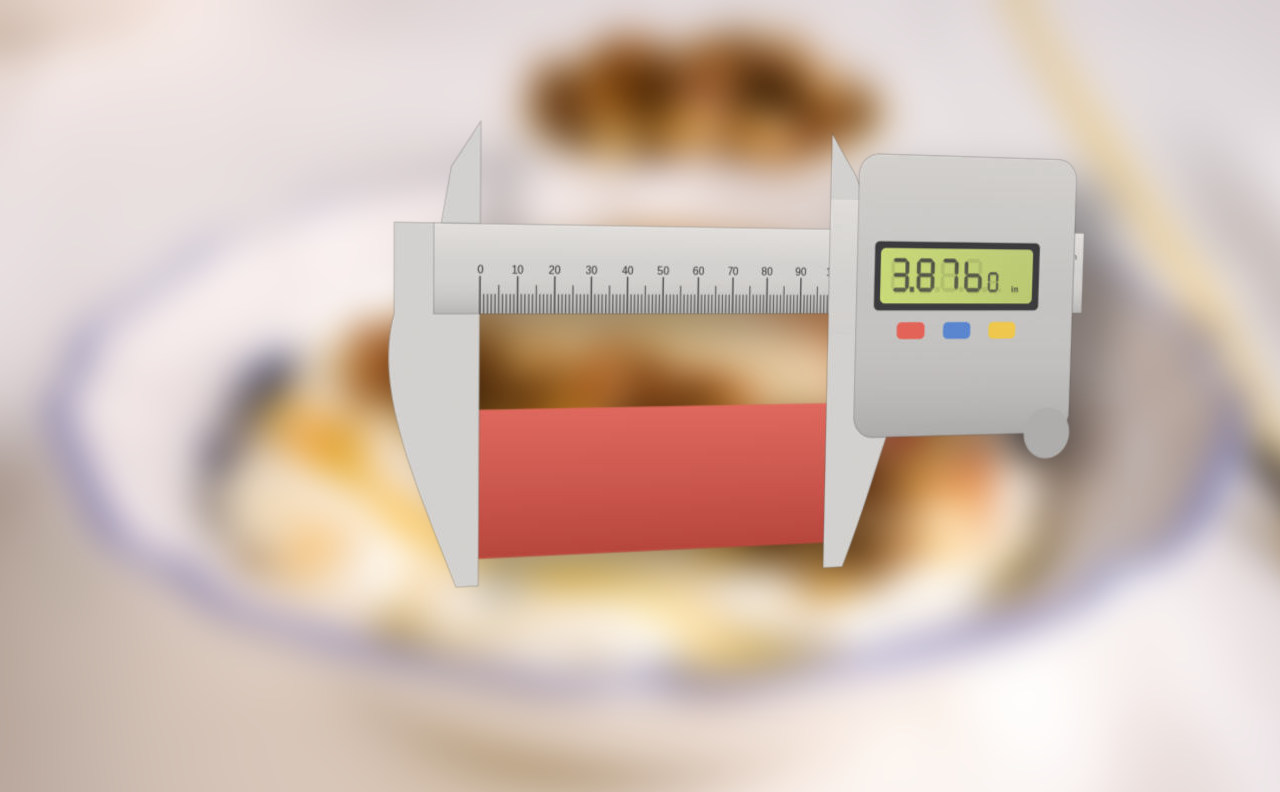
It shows 3.8760; in
